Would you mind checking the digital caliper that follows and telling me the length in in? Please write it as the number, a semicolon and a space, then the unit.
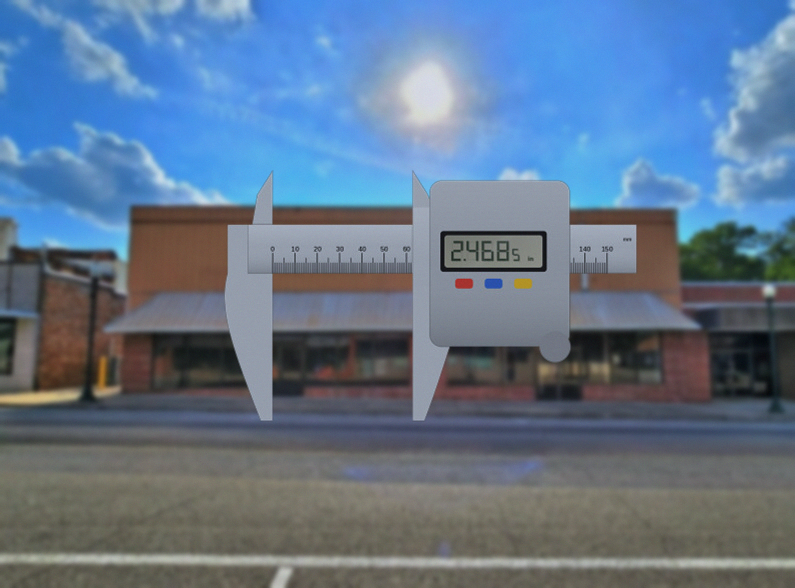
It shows 2.4685; in
